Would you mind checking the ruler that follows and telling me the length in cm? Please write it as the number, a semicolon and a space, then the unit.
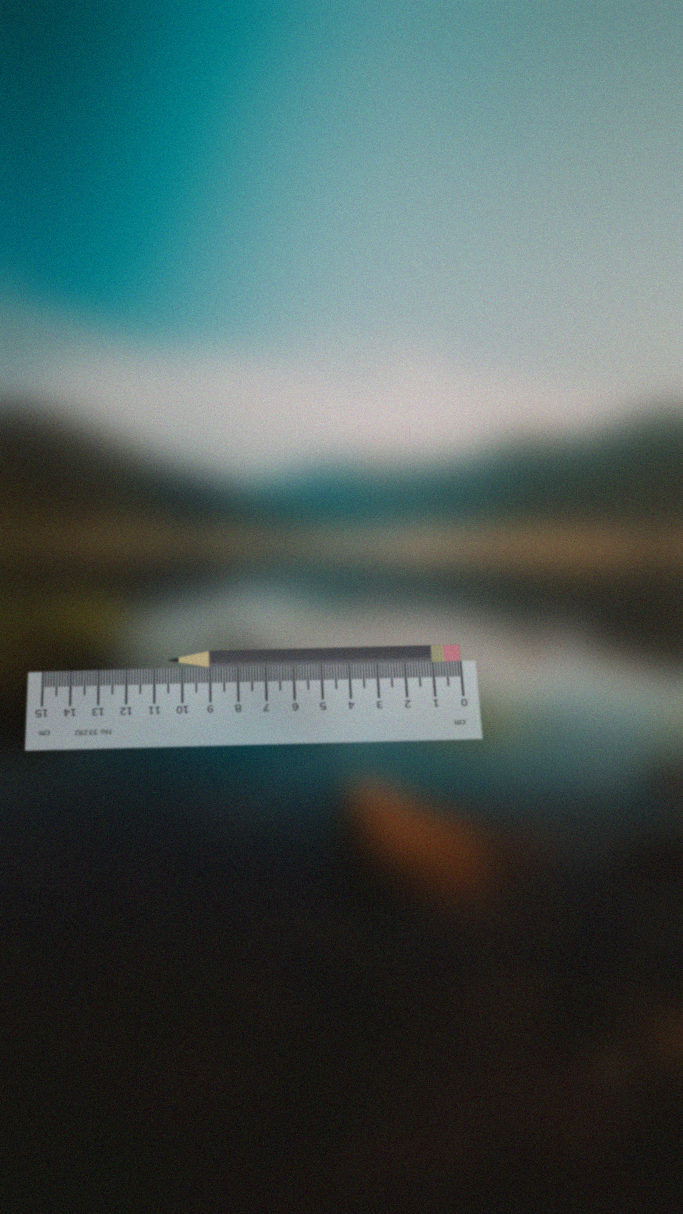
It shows 10.5; cm
